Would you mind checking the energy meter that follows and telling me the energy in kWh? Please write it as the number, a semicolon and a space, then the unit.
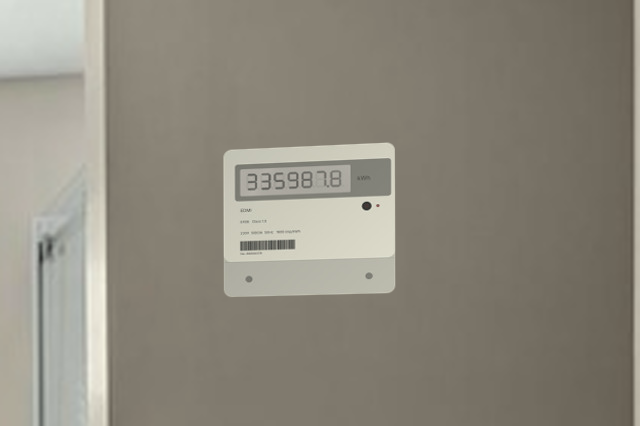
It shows 335987.8; kWh
